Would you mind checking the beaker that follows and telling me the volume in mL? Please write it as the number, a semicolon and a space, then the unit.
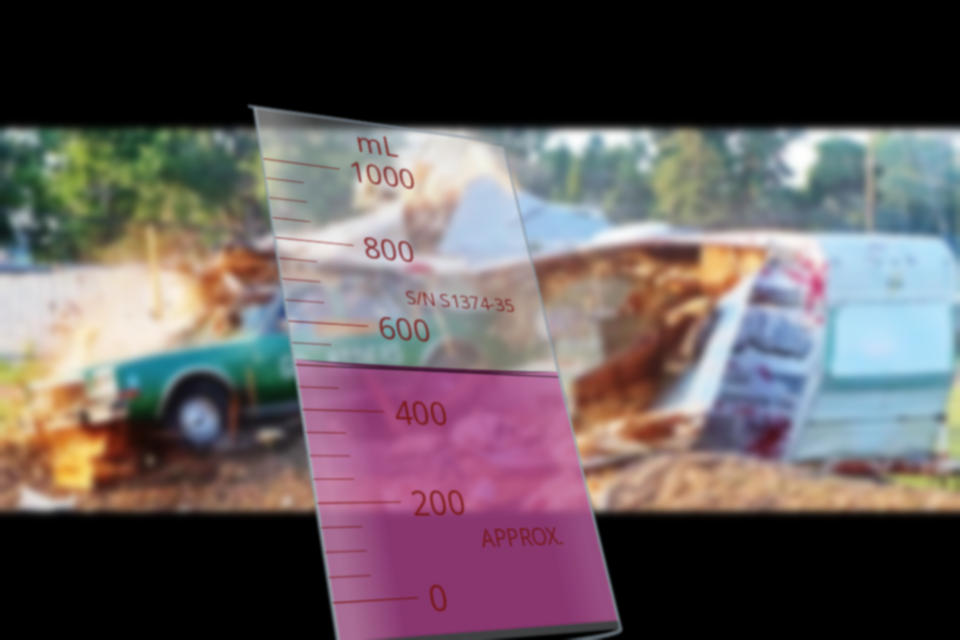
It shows 500; mL
